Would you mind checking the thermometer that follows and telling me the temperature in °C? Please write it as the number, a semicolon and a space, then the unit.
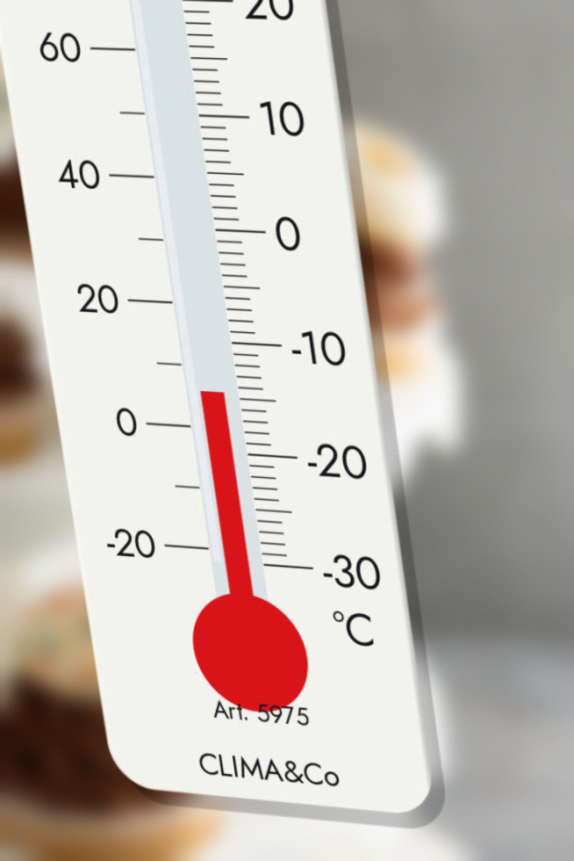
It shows -14.5; °C
